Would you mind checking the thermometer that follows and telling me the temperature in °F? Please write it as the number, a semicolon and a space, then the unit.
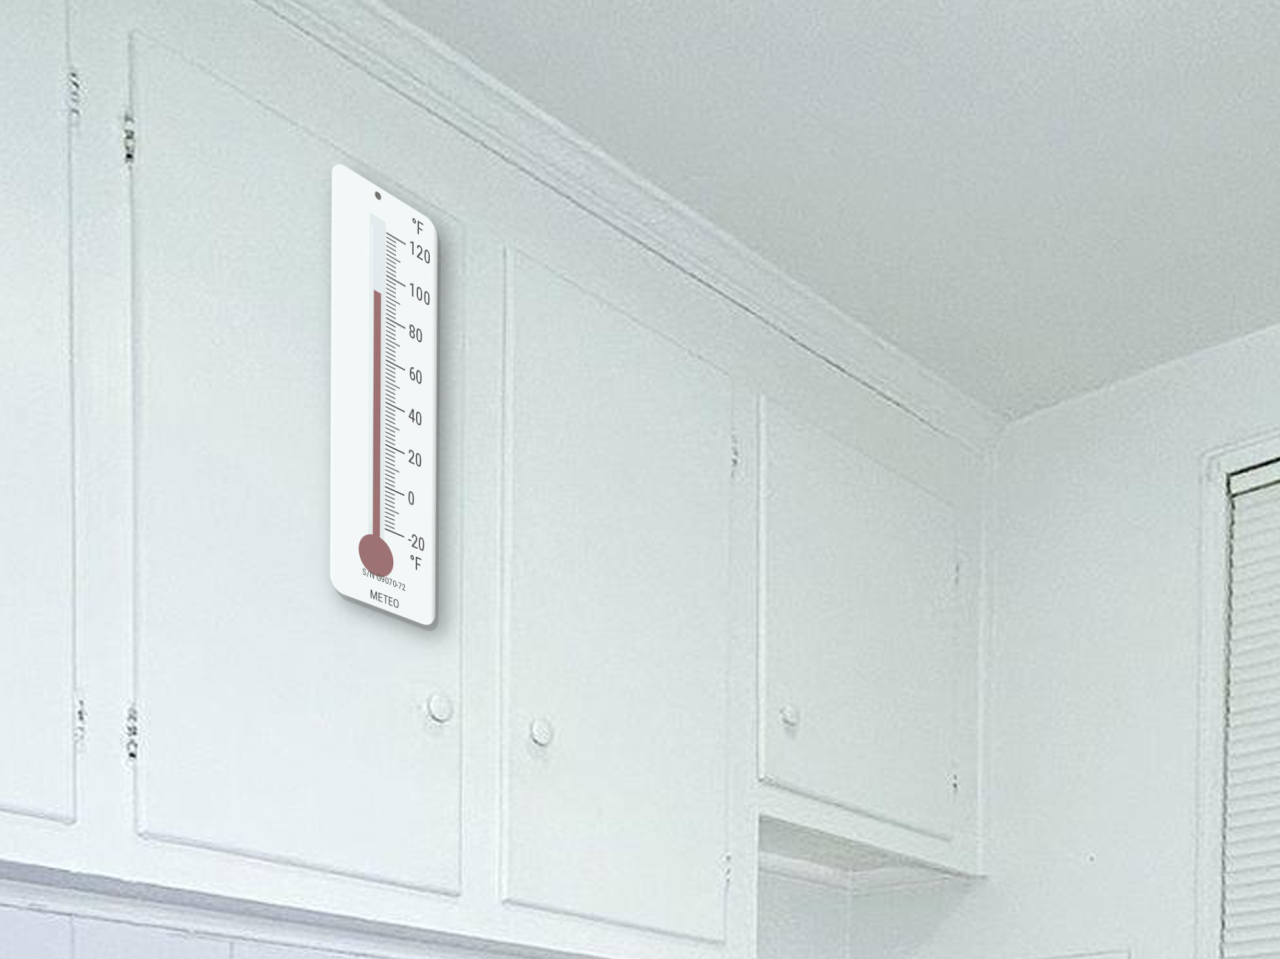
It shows 90; °F
